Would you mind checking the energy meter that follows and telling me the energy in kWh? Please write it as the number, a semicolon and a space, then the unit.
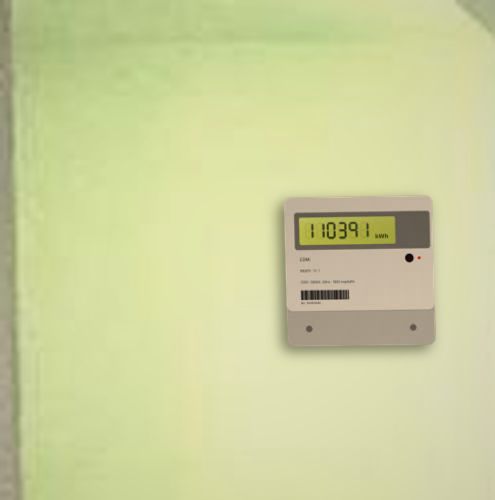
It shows 110391; kWh
